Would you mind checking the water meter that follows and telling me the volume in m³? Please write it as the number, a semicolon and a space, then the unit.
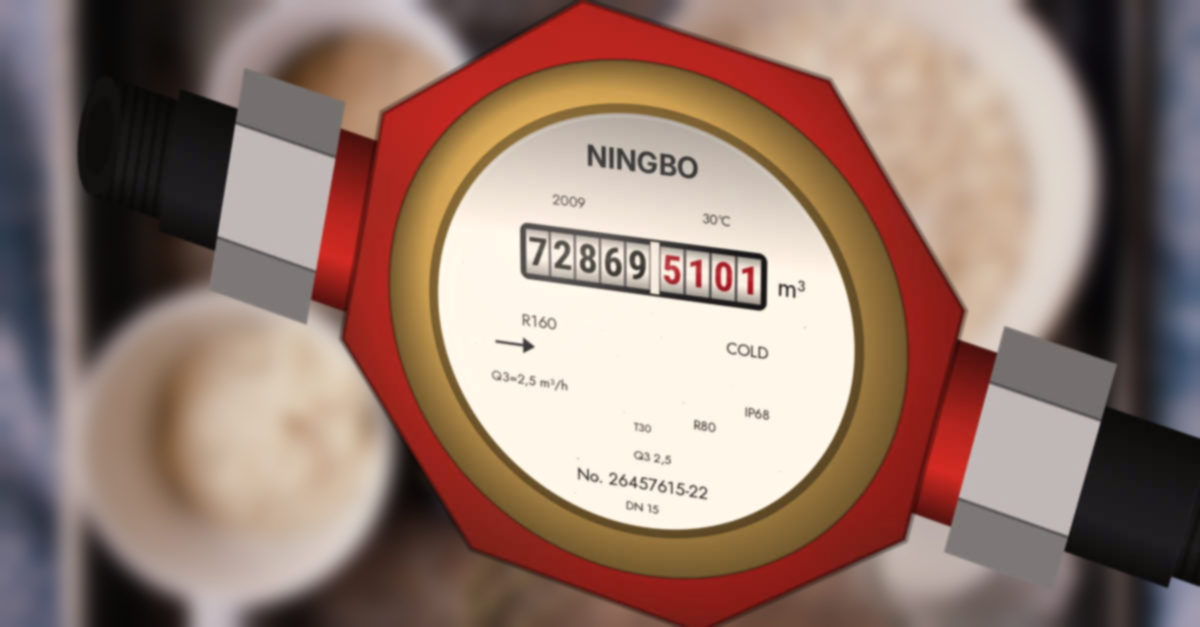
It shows 72869.5101; m³
